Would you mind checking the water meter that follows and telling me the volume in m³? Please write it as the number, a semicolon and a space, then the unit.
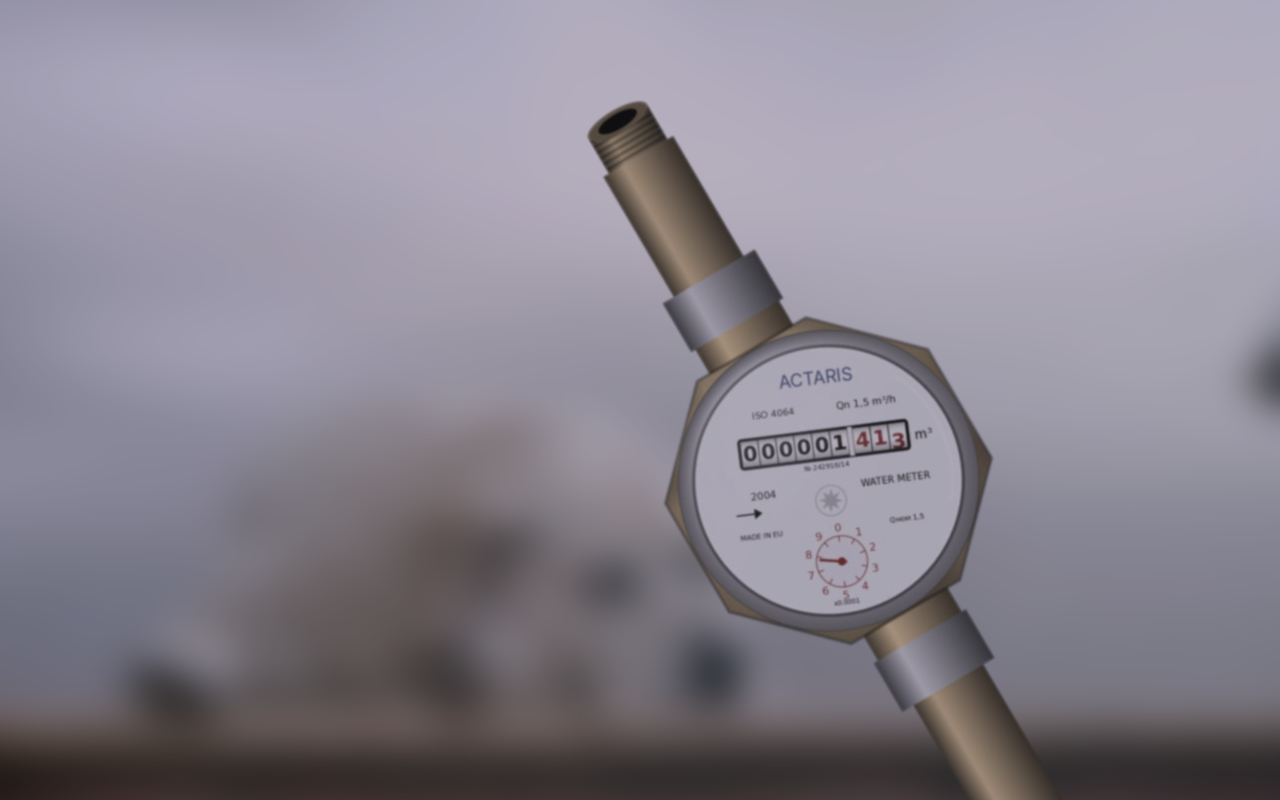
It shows 1.4127; m³
